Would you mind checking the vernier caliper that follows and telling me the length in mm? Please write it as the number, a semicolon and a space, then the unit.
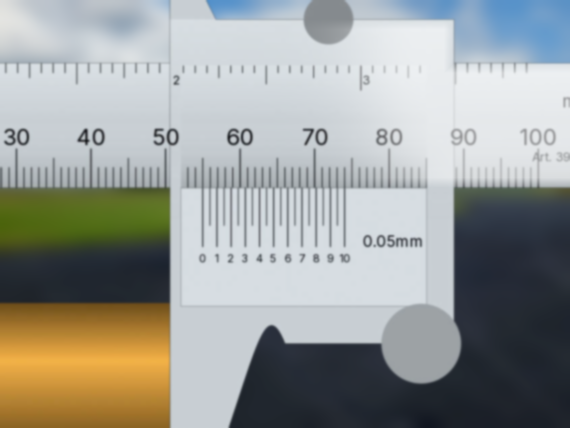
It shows 55.0; mm
